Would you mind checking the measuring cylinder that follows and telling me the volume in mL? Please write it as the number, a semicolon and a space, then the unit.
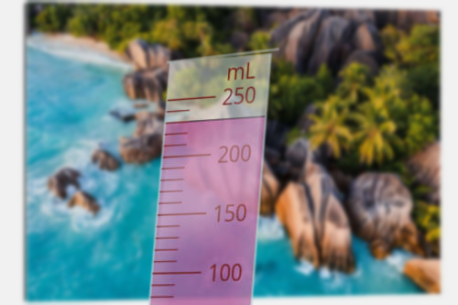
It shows 230; mL
